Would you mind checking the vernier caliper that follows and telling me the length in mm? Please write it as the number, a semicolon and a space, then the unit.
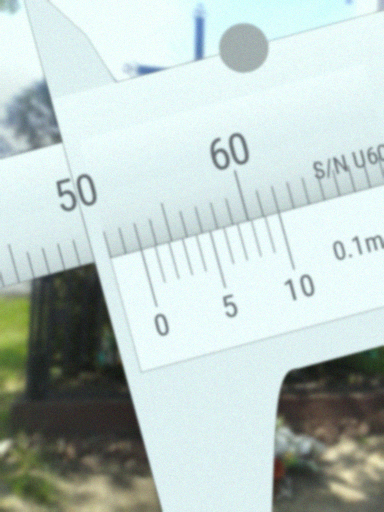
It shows 53.0; mm
